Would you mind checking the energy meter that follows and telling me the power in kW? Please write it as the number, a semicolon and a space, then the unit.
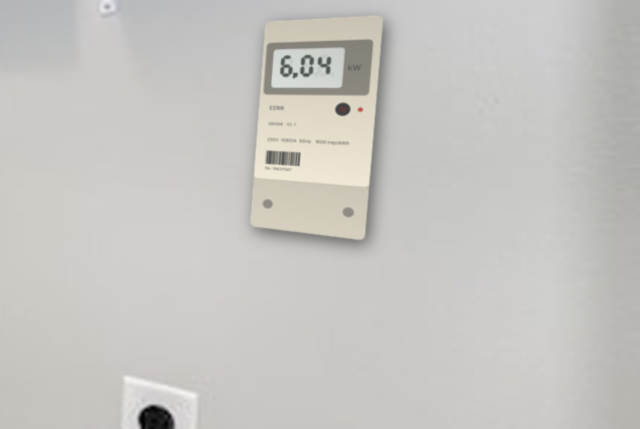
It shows 6.04; kW
